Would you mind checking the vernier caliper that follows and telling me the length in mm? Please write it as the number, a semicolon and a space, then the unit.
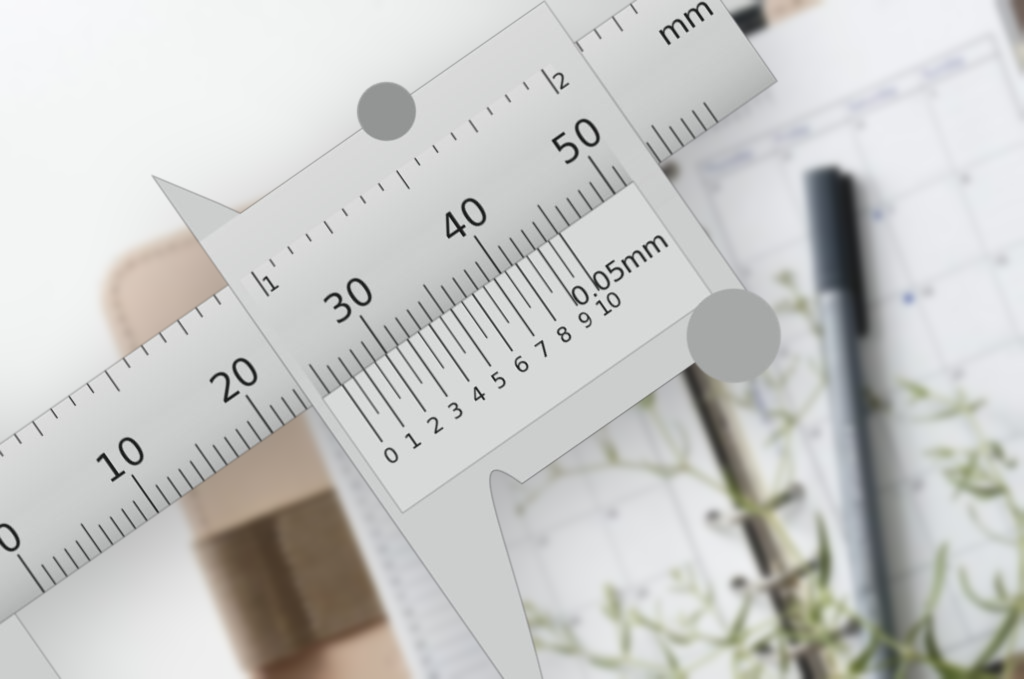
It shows 26.1; mm
